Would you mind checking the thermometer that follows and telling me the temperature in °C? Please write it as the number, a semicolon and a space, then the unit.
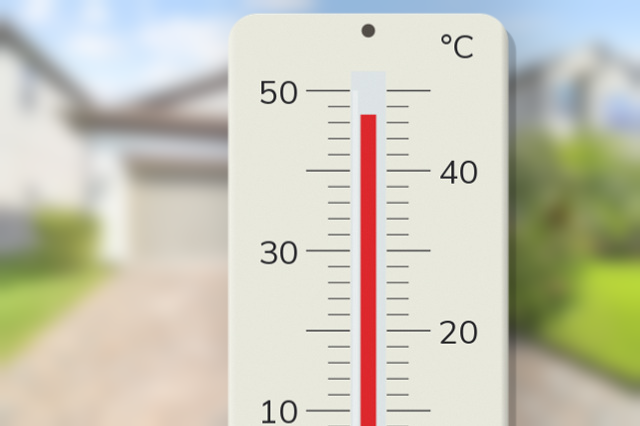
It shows 47; °C
